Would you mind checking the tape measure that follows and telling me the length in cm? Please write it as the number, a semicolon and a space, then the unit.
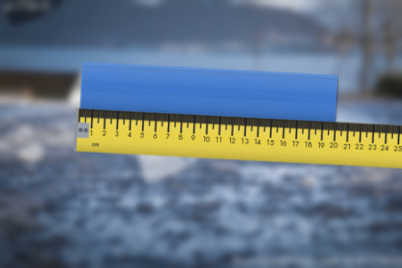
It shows 20; cm
